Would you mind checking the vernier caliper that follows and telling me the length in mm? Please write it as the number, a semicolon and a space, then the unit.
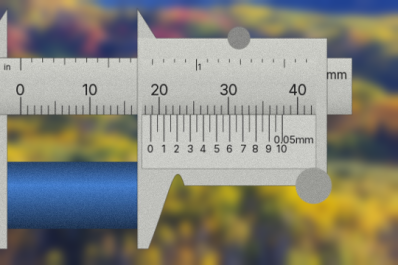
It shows 18.8; mm
